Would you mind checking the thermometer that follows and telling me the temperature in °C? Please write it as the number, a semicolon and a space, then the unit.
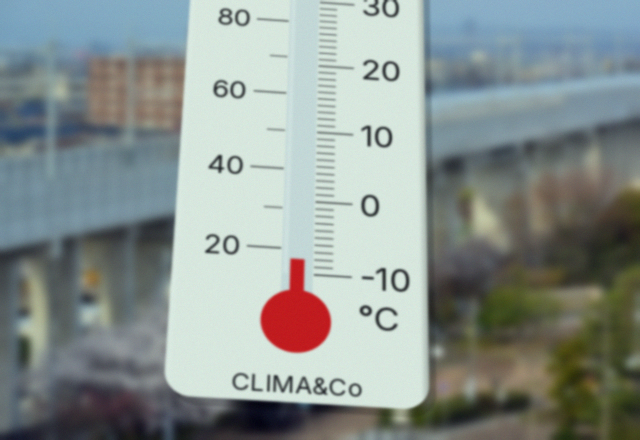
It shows -8; °C
